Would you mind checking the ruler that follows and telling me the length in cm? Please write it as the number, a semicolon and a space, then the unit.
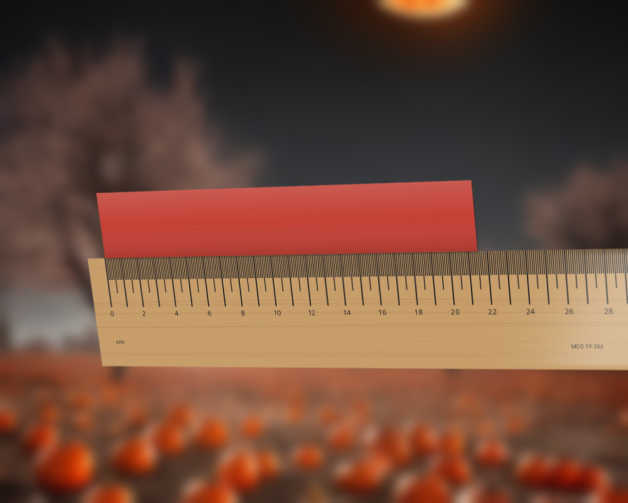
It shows 21.5; cm
